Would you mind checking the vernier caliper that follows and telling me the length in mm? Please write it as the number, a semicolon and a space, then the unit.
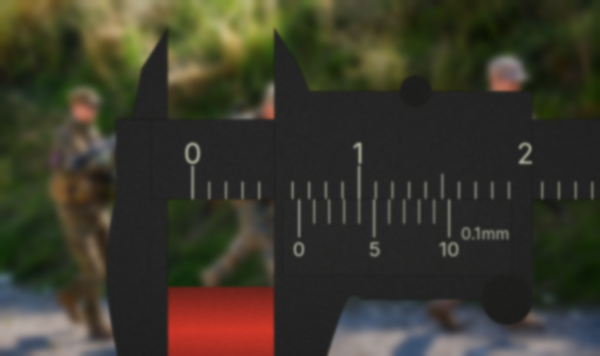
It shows 6.4; mm
